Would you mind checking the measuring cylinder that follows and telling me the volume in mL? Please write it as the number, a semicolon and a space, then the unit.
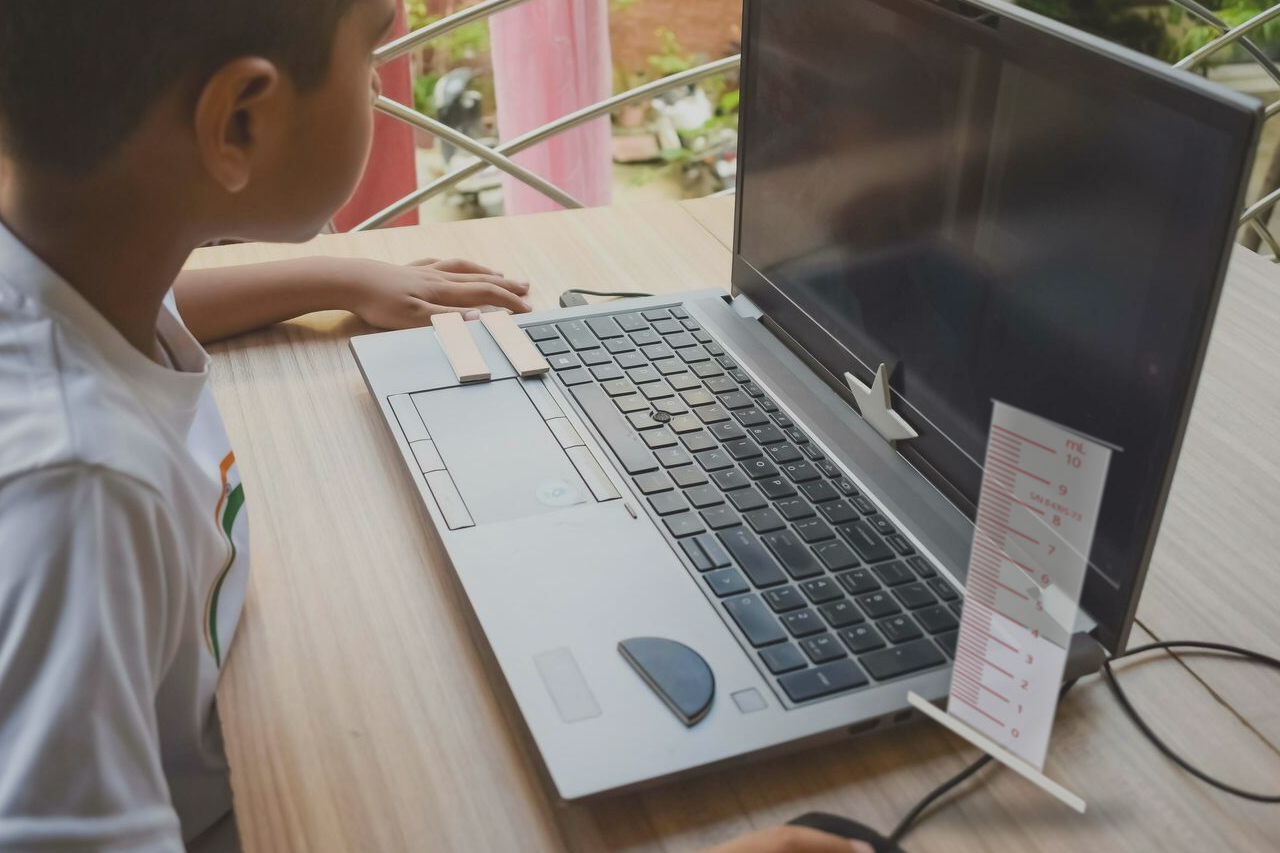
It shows 4; mL
